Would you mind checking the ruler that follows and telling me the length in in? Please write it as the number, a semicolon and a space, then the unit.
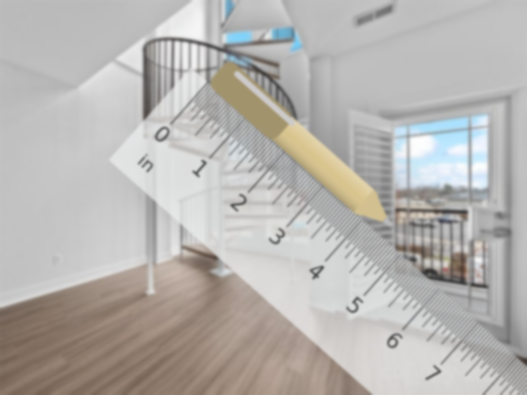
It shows 4.5; in
